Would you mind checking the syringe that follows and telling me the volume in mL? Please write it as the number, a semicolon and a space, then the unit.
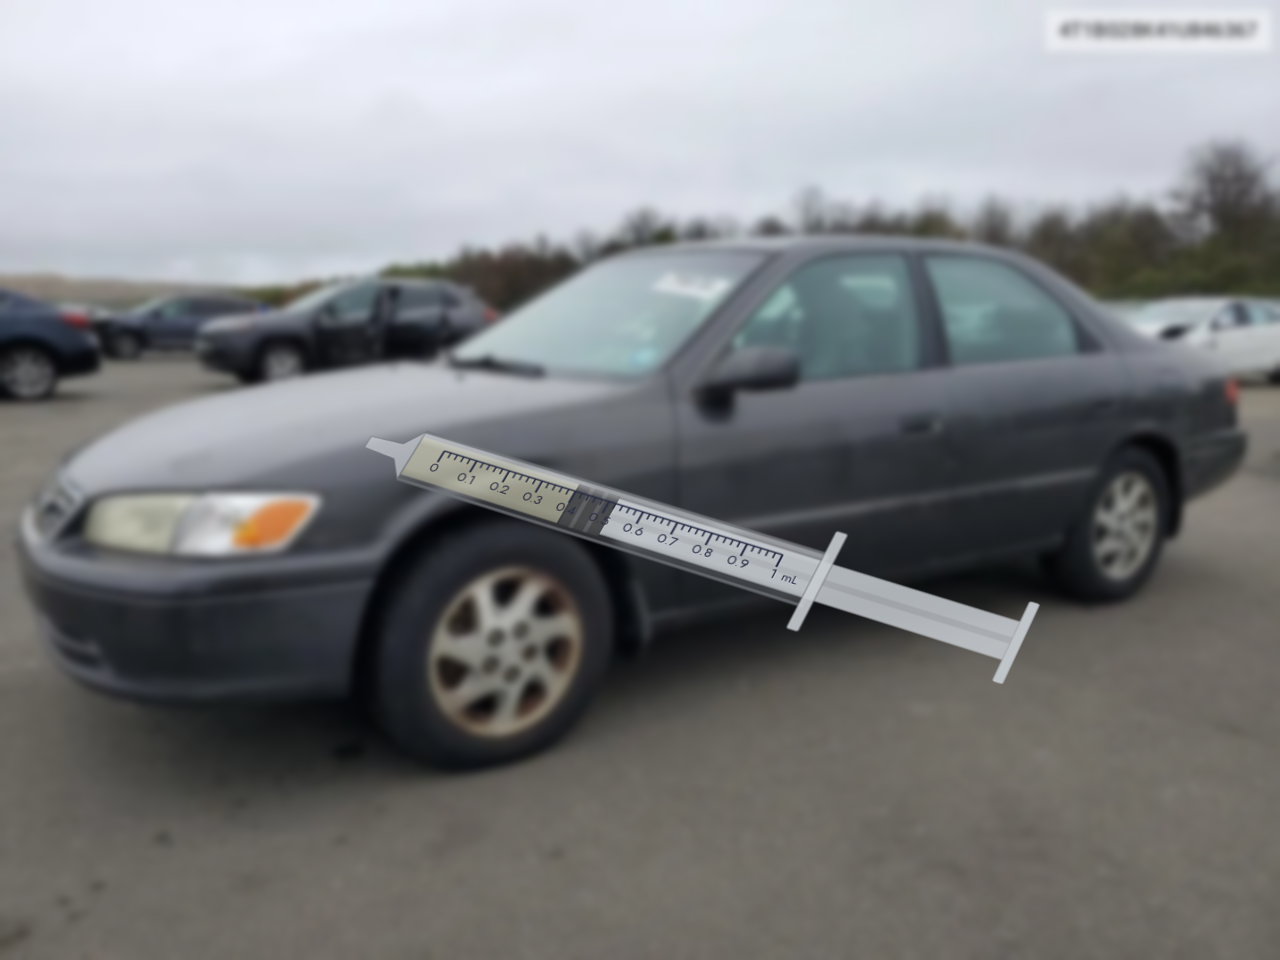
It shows 0.4; mL
